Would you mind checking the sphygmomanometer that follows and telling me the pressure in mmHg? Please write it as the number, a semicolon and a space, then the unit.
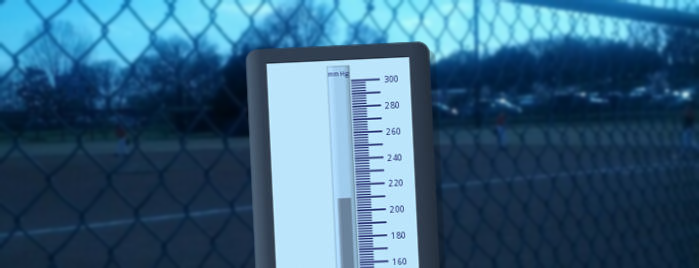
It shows 210; mmHg
